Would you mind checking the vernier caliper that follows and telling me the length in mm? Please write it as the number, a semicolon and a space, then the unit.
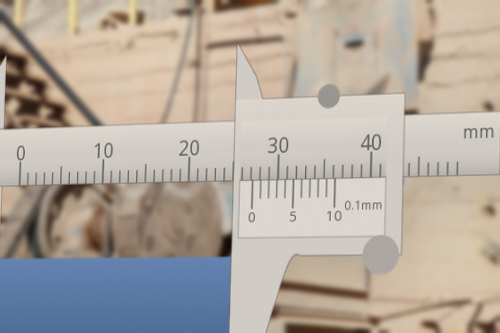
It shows 27.2; mm
